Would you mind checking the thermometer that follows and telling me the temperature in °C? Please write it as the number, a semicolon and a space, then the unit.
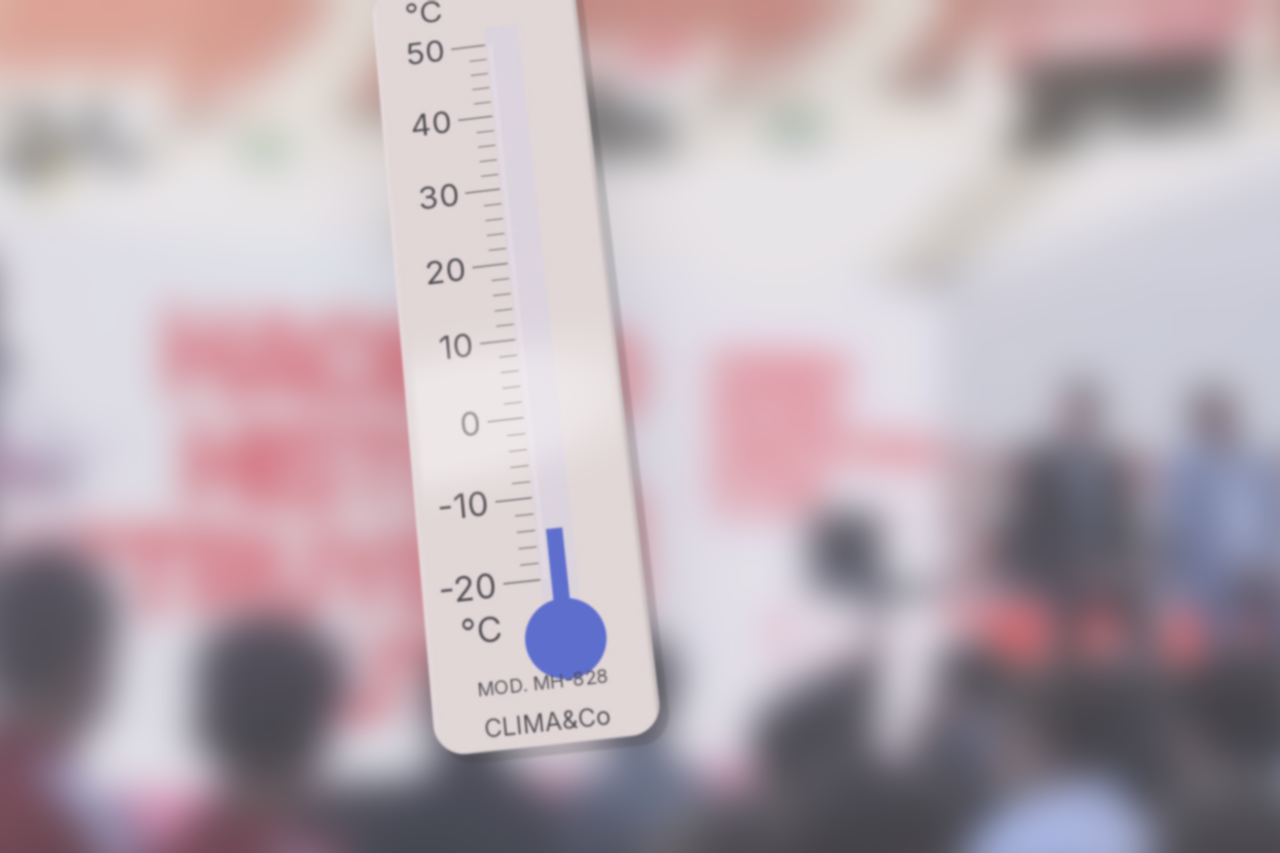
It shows -14; °C
